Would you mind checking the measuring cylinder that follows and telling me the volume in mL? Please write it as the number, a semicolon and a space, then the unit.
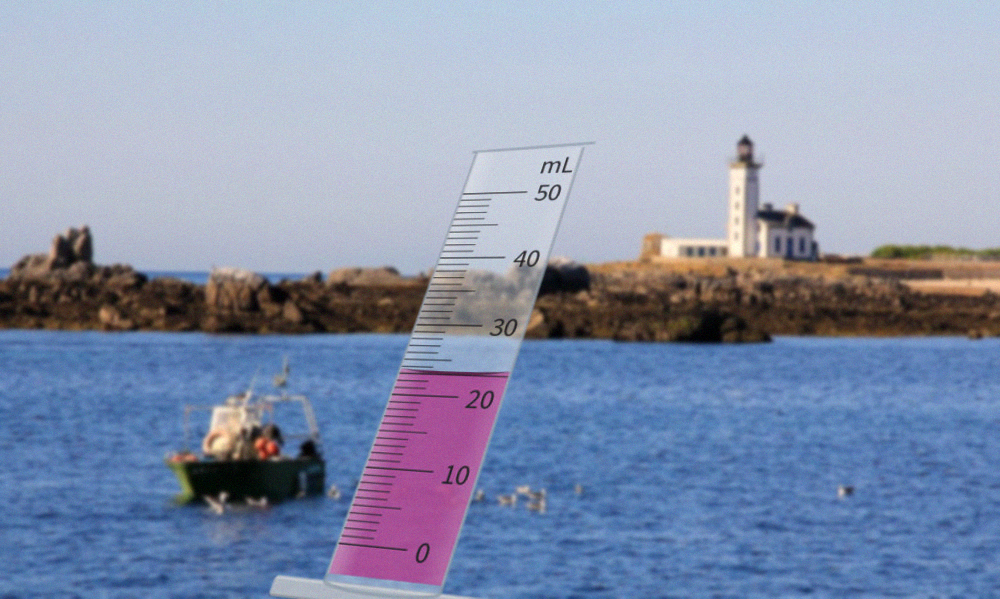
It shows 23; mL
